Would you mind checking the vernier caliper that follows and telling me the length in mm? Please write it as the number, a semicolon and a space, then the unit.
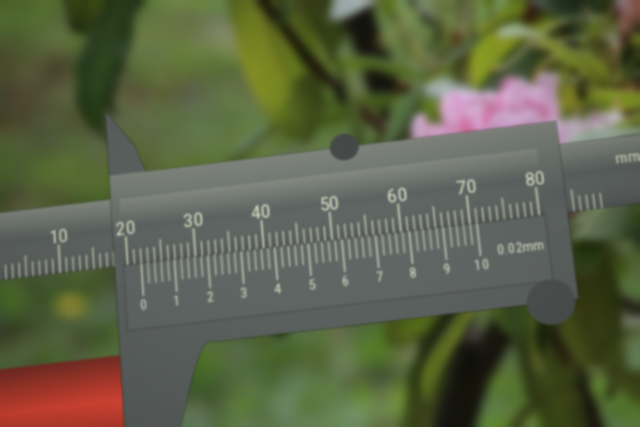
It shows 22.0; mm
